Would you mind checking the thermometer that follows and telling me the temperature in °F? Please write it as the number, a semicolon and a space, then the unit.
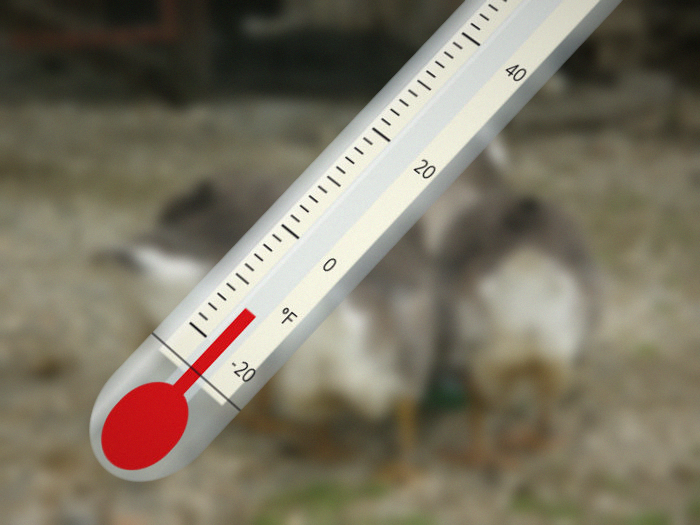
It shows -13; °F
